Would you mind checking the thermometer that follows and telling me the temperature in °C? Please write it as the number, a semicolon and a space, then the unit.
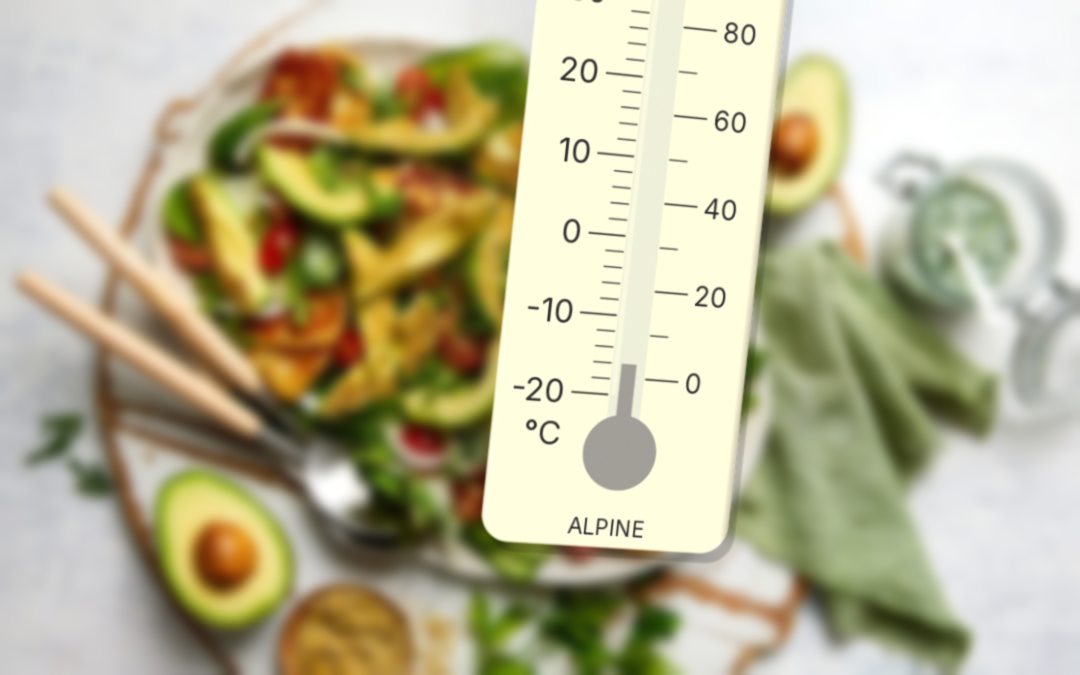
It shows -16; °C
